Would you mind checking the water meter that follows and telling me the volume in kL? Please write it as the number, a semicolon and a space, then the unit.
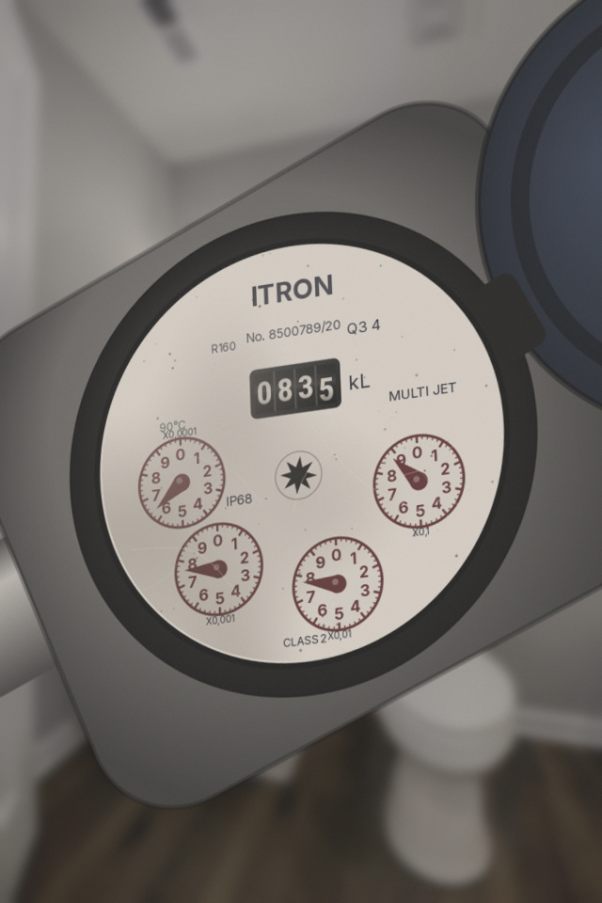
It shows 834.8776; kL
